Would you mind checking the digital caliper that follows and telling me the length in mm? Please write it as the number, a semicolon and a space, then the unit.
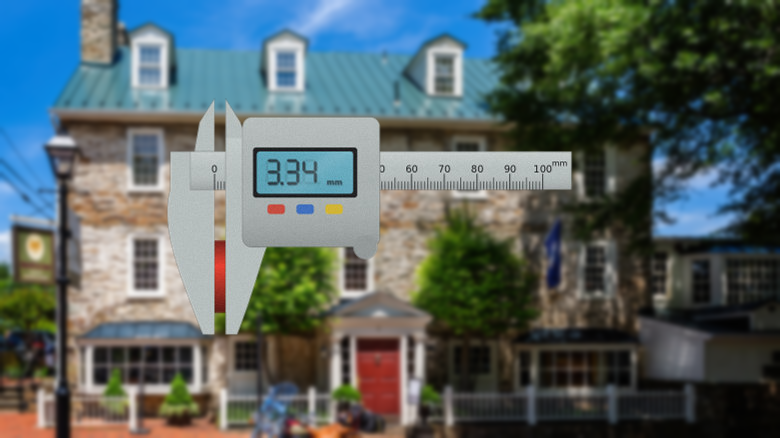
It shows 3.34; mm
